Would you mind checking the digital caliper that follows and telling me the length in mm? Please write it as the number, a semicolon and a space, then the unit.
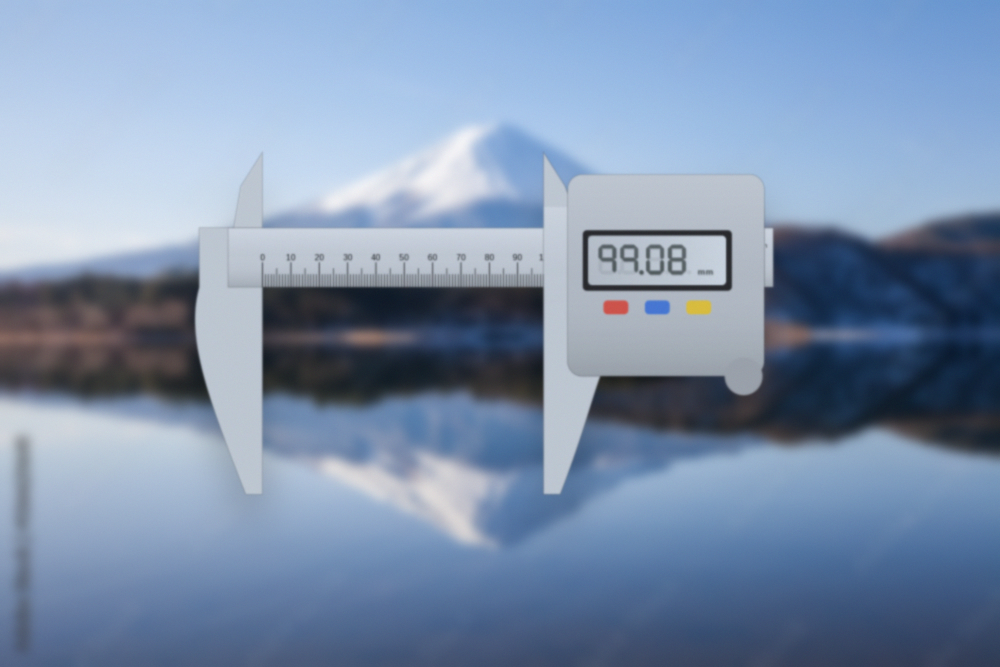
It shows 99.08; mm
